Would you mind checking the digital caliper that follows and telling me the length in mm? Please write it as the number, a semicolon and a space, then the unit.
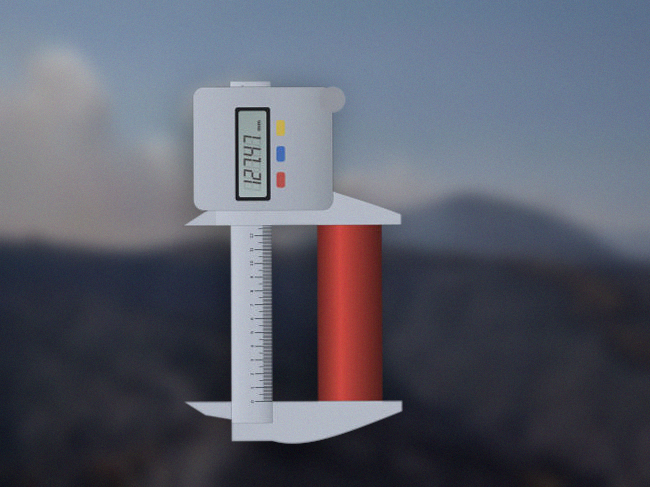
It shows 127.47; mm
